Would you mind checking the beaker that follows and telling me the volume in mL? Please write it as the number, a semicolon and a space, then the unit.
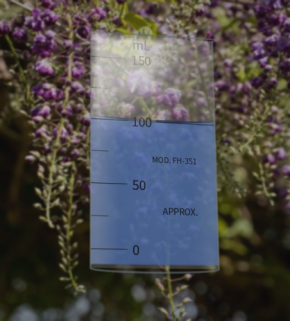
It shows 100; mL
